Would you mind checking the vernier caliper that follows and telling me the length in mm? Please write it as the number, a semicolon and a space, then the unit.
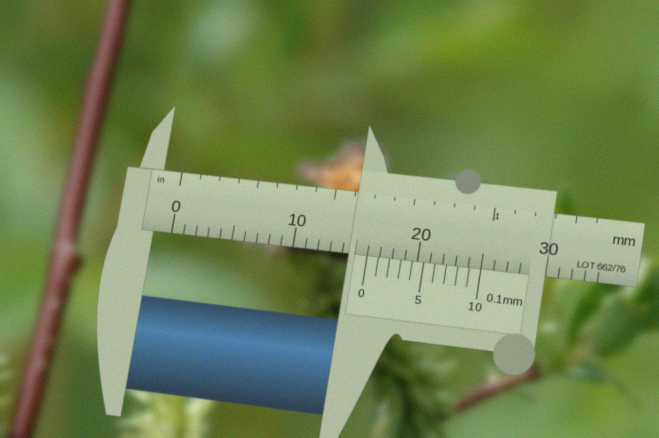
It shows 16.0; mm
